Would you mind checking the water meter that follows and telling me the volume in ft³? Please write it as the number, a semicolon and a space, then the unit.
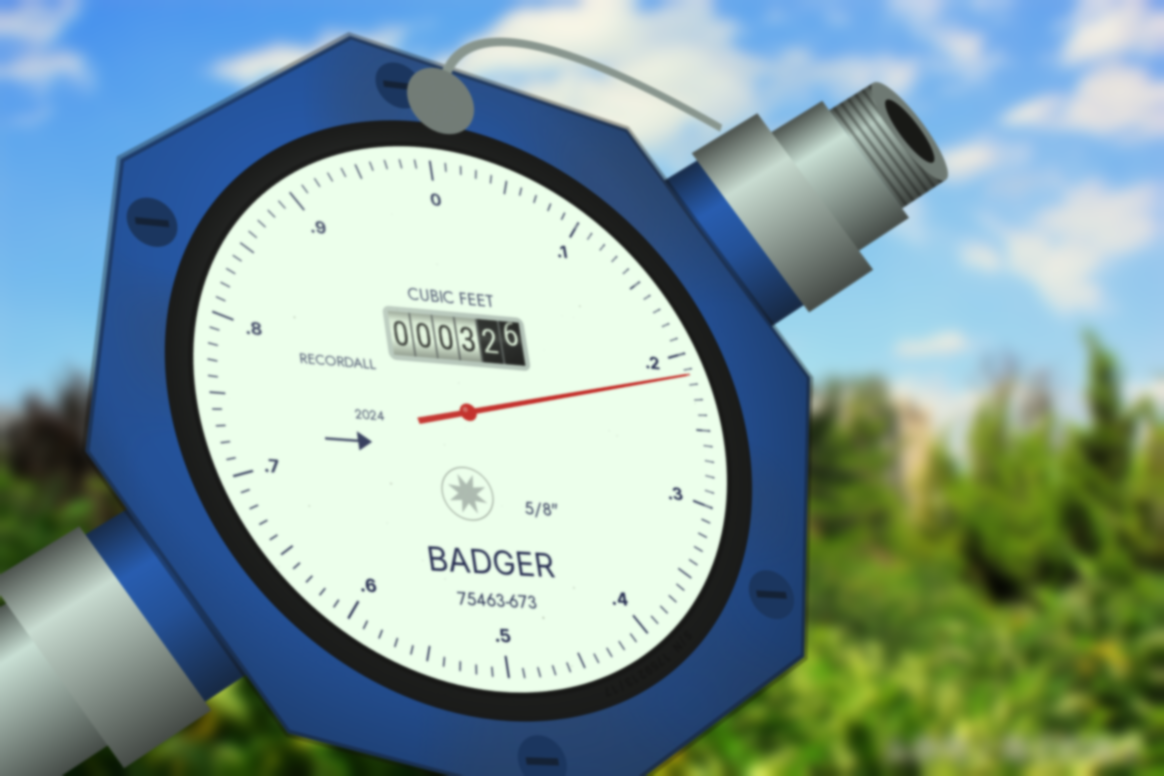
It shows 326.21; ft³
